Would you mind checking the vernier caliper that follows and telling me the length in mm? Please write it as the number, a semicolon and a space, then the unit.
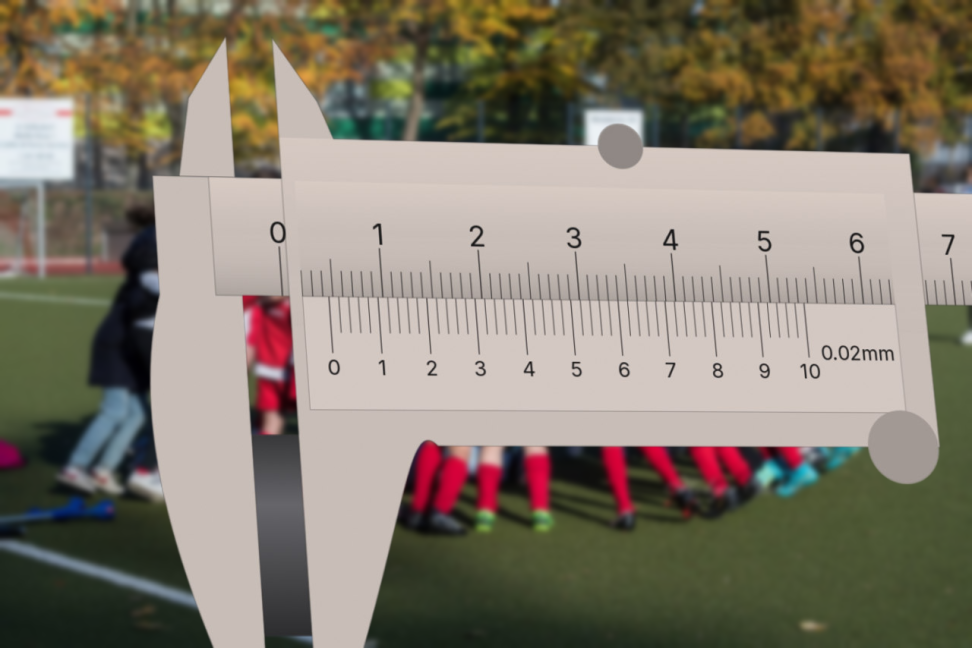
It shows 4.6; mm
